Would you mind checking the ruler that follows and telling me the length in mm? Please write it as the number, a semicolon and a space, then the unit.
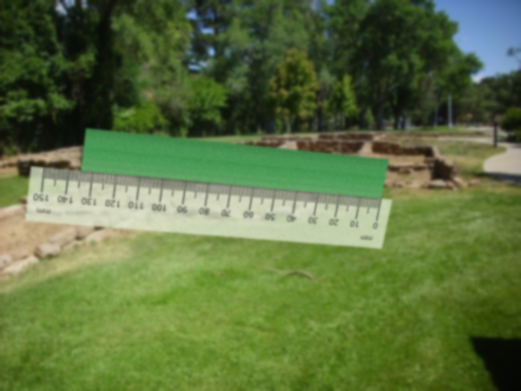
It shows 135; mm
